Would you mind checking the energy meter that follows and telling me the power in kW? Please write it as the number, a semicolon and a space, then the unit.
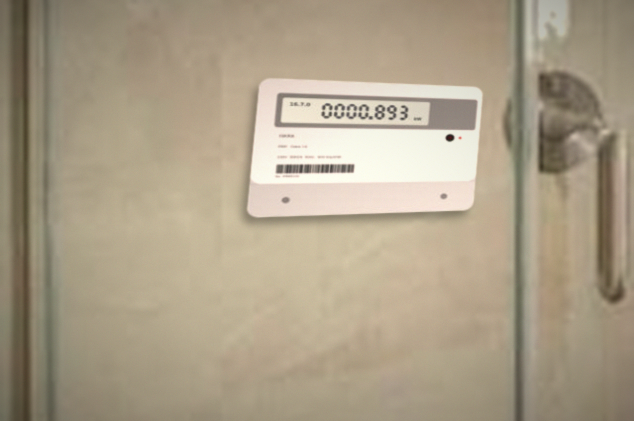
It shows 0.893; kW
